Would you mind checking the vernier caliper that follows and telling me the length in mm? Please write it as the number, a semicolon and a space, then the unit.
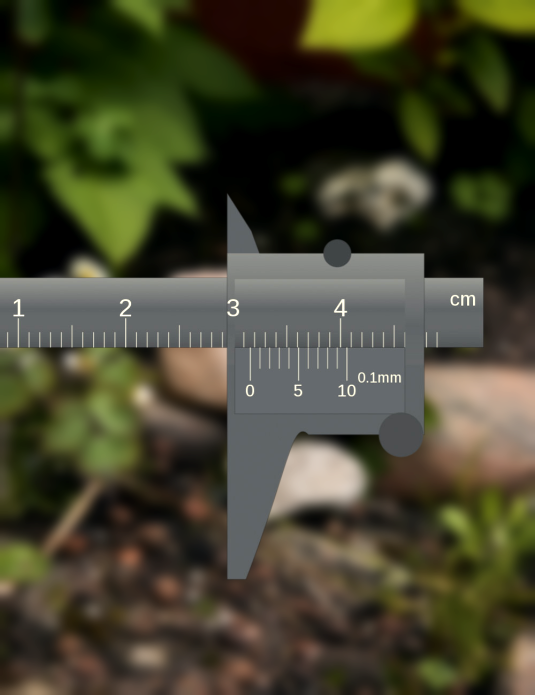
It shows 31.6; mm
